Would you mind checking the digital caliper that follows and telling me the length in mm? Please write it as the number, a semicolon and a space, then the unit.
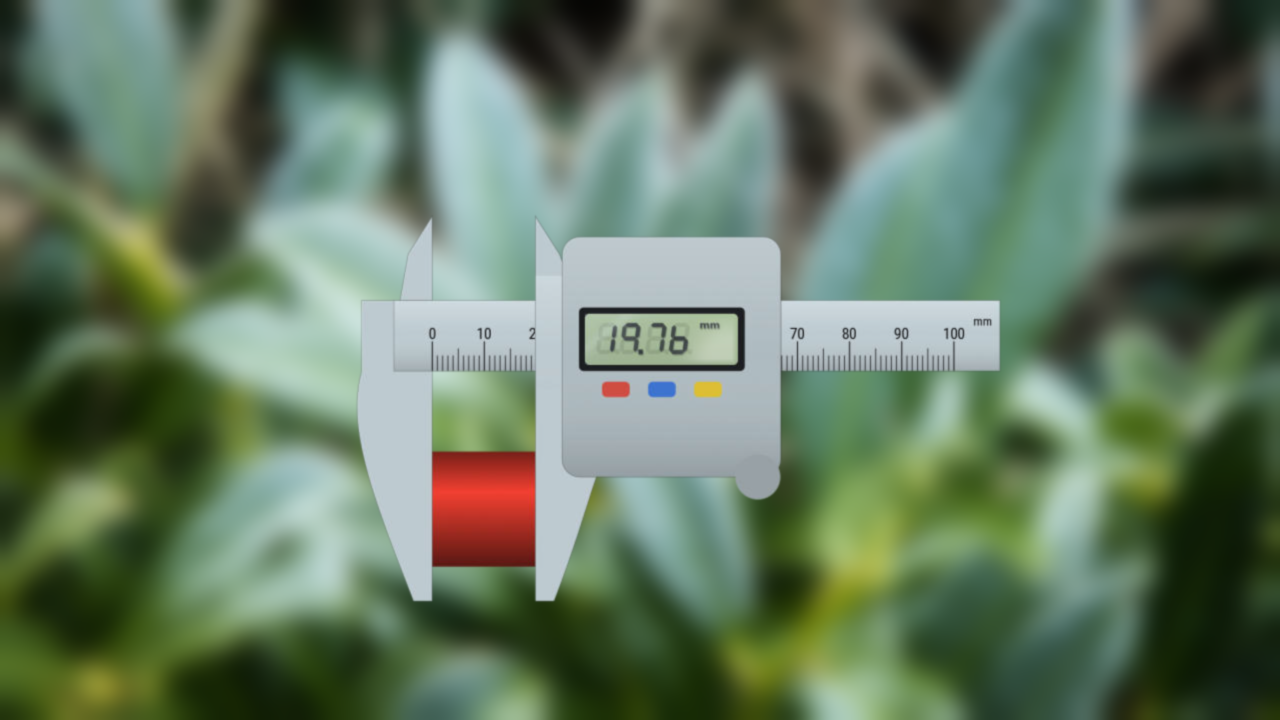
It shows 19.76; mm
